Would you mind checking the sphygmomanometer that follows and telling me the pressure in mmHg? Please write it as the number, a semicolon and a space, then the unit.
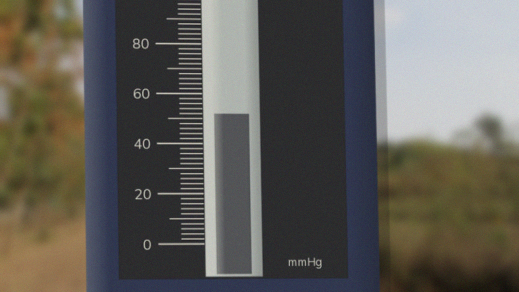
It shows 52; mmHg
